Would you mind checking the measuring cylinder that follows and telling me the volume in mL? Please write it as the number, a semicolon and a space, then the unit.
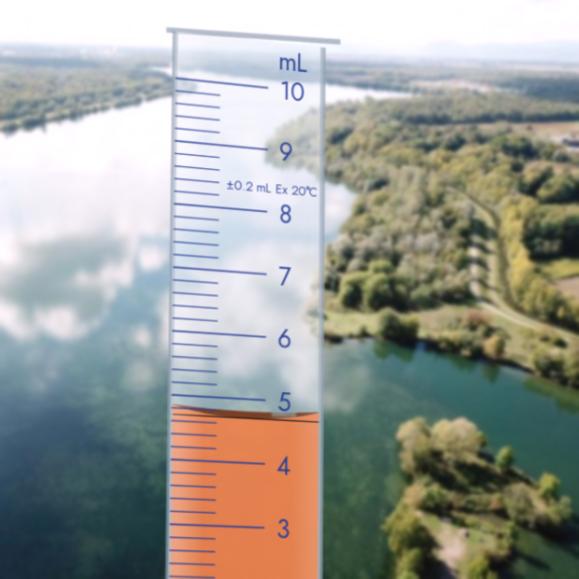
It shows 4.7; mL
